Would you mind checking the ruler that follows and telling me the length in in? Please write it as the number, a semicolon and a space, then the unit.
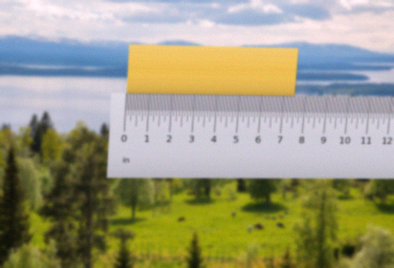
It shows 7.5; in
